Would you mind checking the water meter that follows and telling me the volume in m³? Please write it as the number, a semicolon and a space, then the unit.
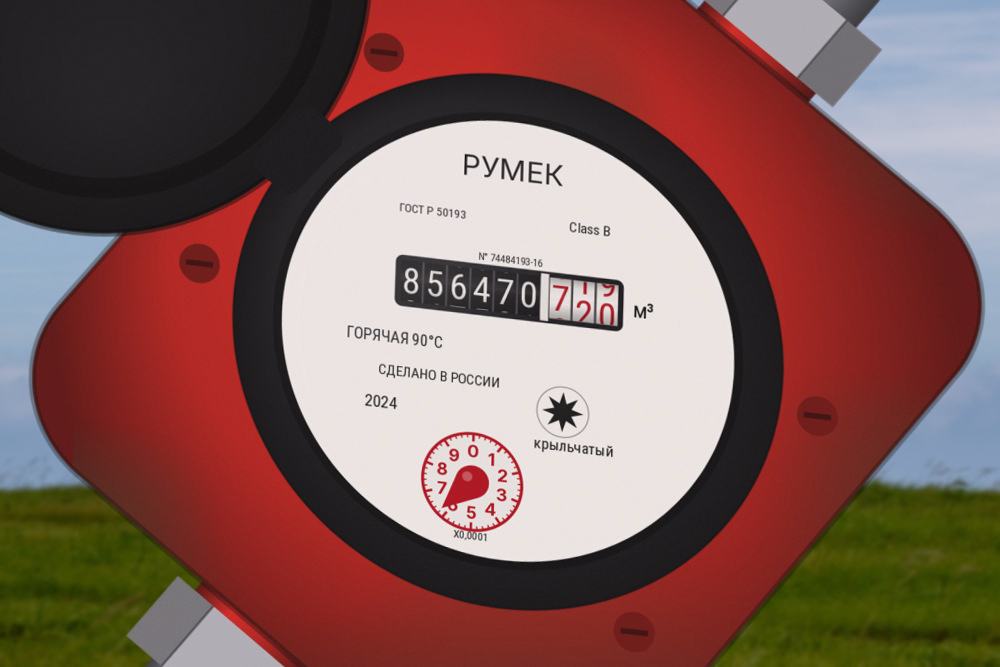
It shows 856470.7196; m³
